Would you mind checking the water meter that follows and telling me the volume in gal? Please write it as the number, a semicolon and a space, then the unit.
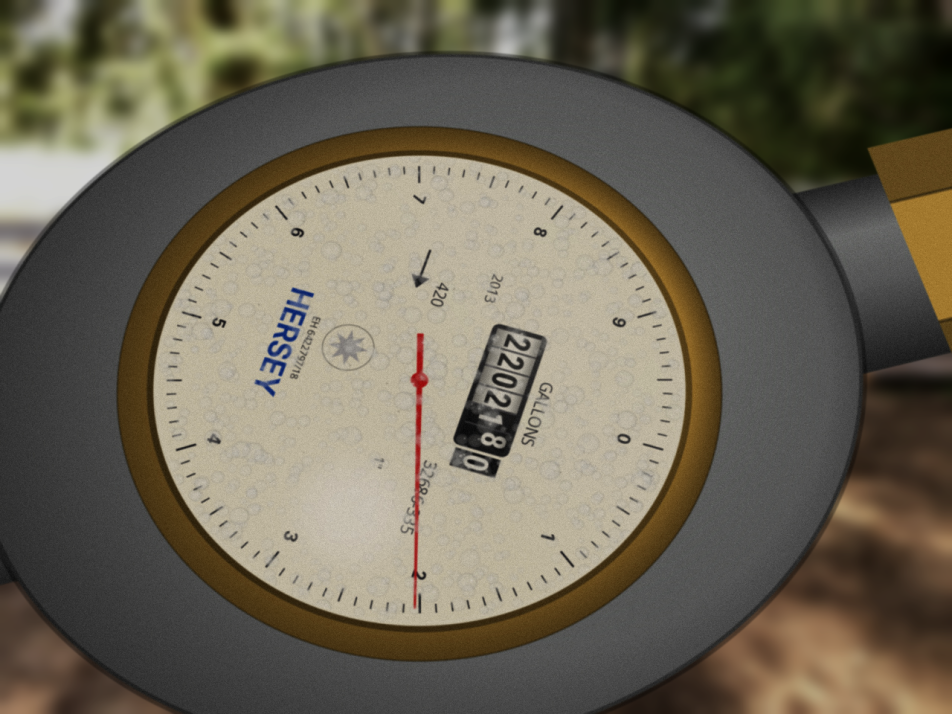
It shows 2202182.0; gal
